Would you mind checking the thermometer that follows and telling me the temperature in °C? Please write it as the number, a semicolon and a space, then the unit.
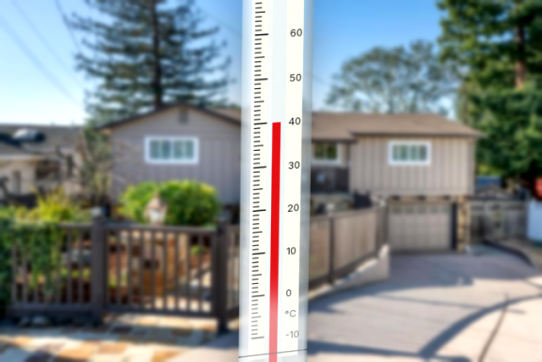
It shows 40; °C
